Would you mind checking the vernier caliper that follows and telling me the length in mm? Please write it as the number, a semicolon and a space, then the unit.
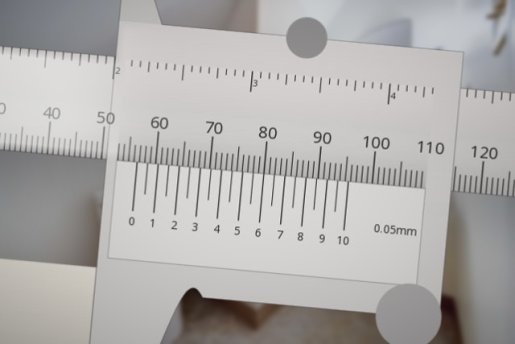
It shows 56.6; mm
